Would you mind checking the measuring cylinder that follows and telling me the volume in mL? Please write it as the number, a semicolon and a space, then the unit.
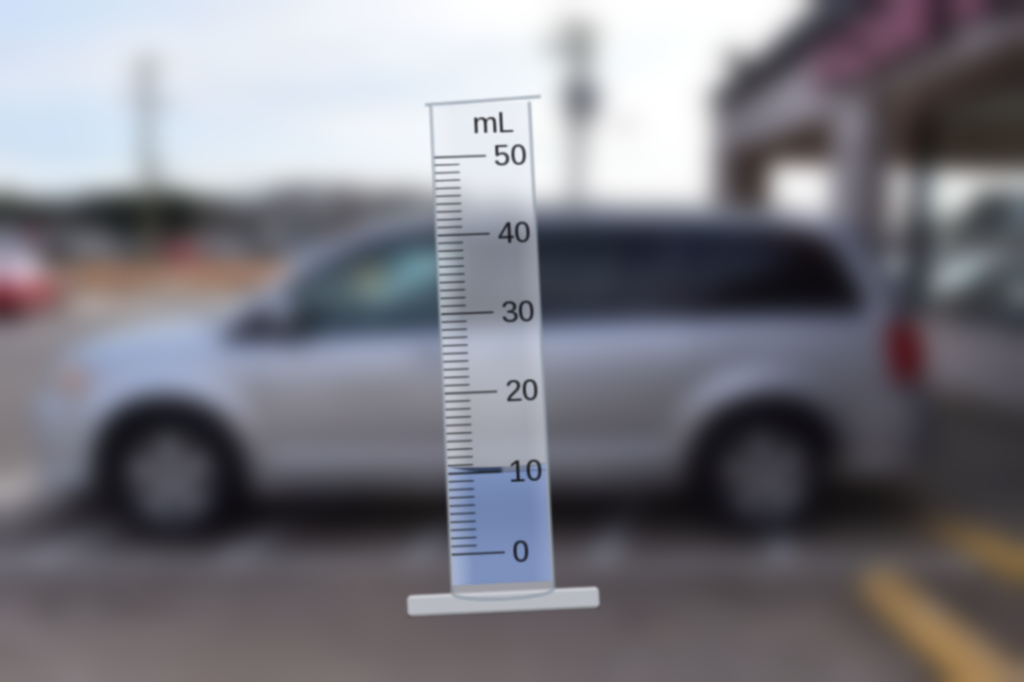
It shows 10; mL
